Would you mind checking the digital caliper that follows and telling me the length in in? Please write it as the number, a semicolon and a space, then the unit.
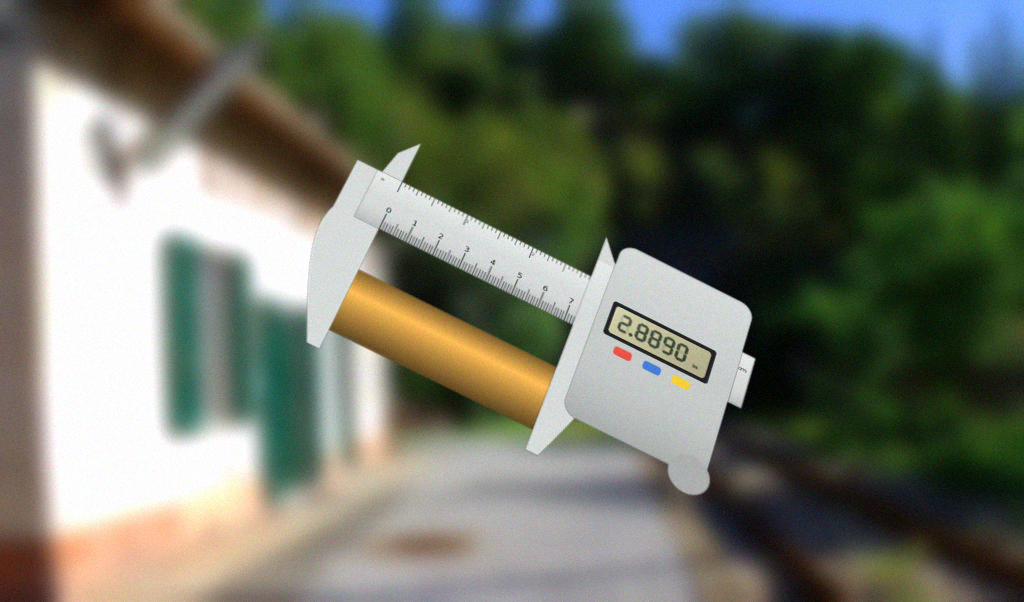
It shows 2.8890; in
